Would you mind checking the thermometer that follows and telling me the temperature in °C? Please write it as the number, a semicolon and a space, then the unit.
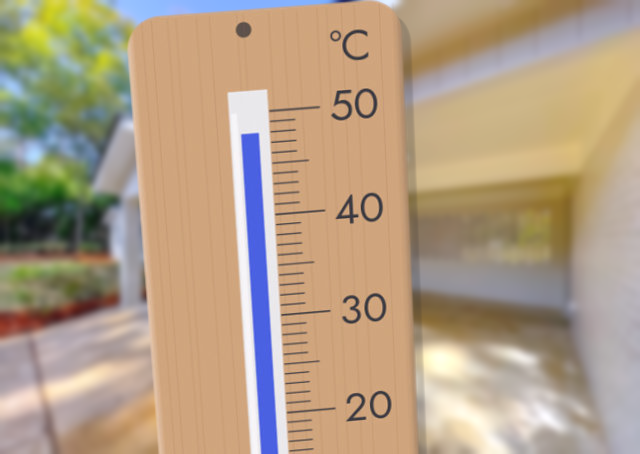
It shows 48; °C
